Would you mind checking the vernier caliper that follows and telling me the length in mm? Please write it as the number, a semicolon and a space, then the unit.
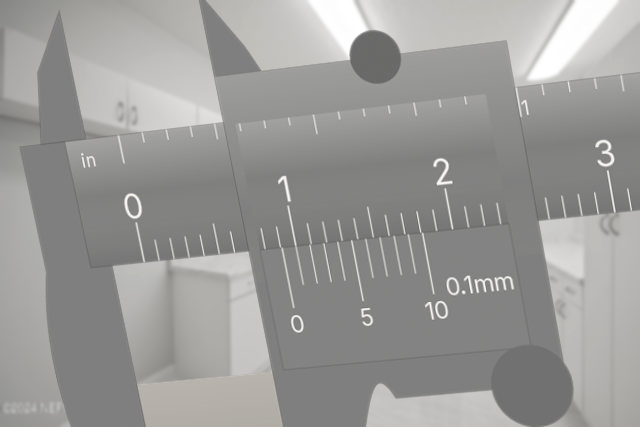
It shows 9.1; mm
